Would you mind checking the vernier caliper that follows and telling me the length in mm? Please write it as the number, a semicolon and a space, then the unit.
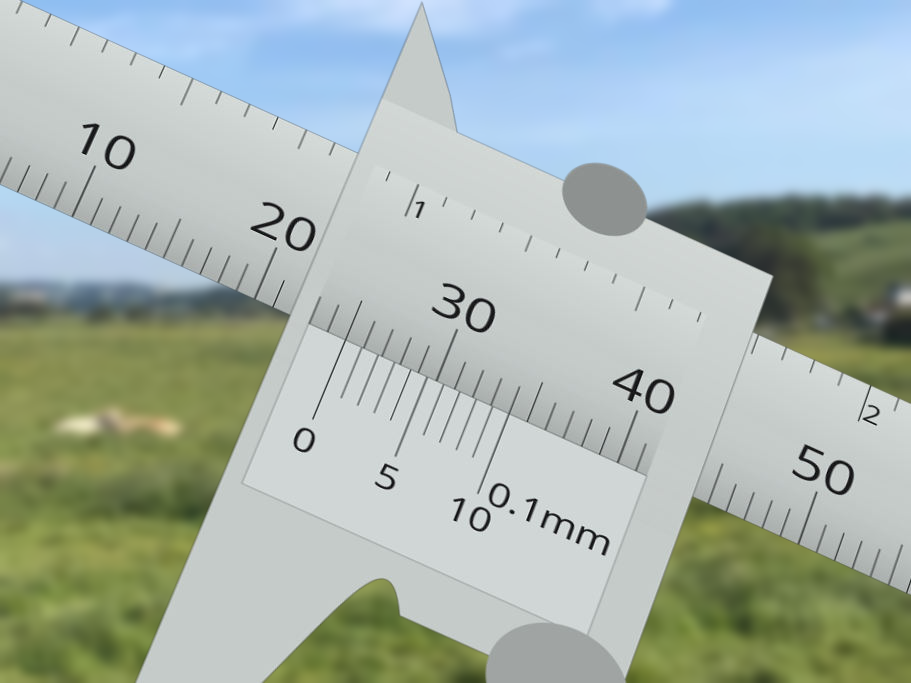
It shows 25.0; mm
